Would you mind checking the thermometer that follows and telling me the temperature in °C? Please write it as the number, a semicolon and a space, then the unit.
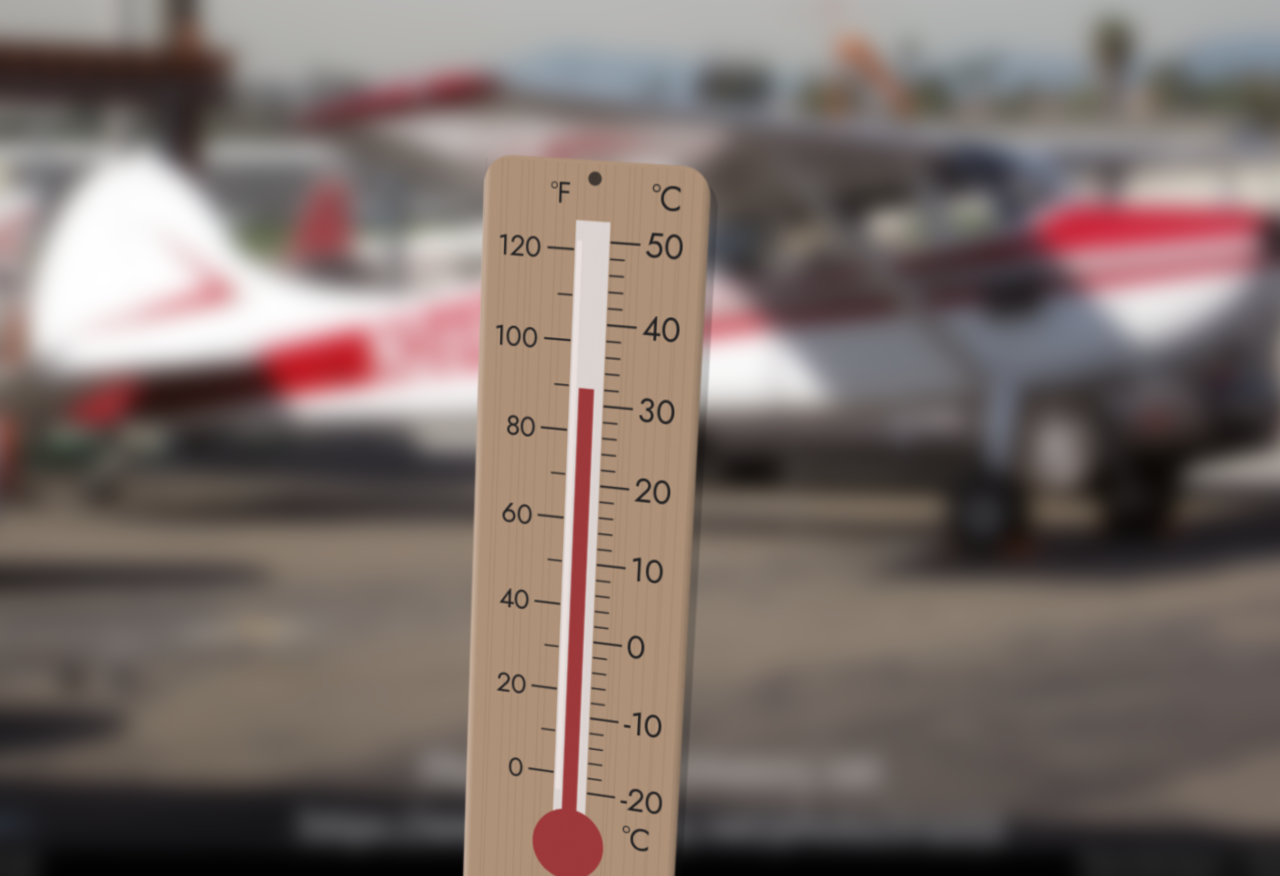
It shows 32; °C
